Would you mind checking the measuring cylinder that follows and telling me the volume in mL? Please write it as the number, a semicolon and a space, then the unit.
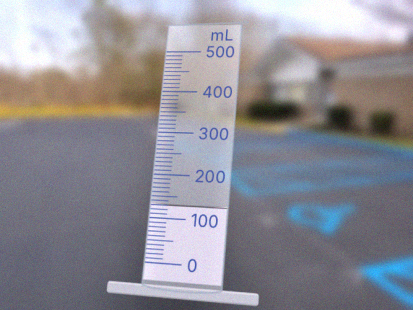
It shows 130; mL
